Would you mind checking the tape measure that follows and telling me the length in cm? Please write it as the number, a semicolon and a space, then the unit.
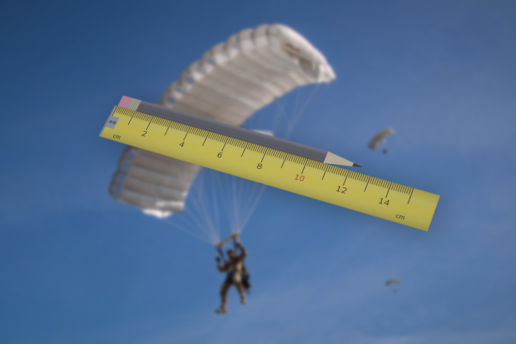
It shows 12.5; cm
